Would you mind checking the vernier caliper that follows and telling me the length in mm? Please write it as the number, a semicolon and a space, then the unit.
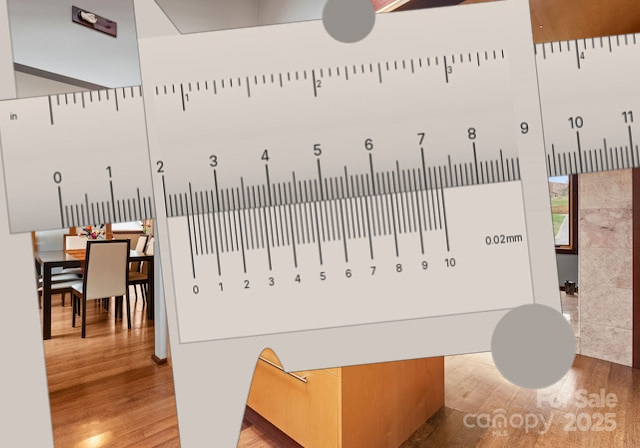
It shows 24.0; mm
